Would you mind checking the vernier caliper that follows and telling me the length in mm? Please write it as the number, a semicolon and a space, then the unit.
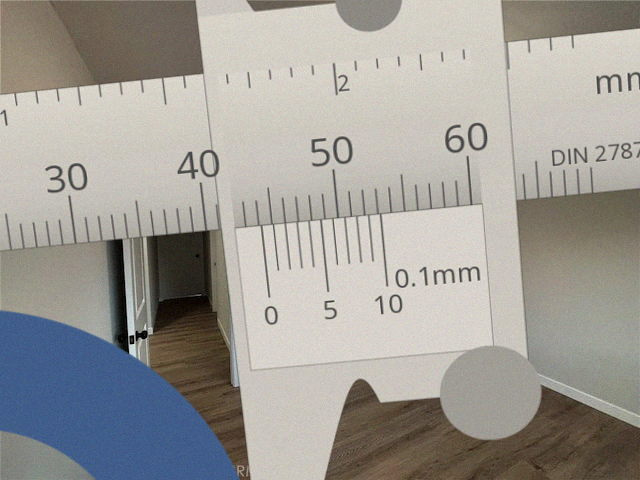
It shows 44.2; mm
